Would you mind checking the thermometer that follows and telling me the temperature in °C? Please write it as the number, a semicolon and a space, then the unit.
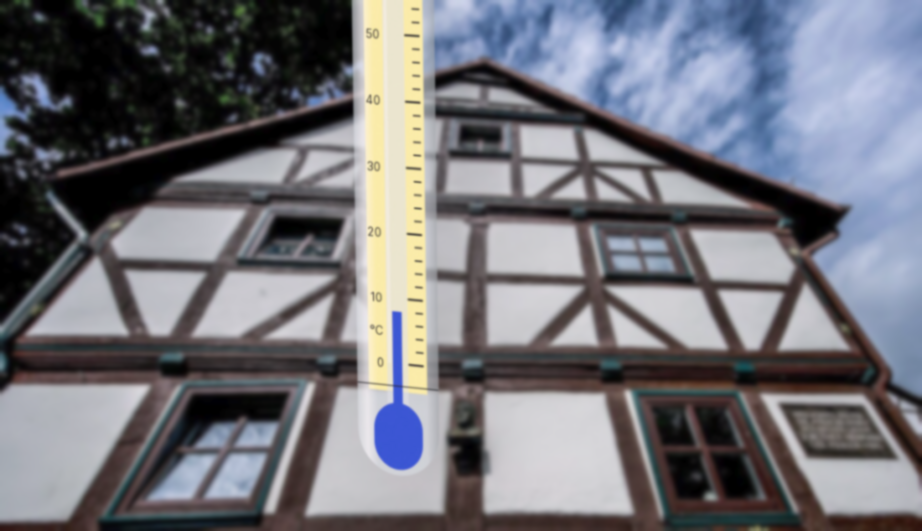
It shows 8; °C
